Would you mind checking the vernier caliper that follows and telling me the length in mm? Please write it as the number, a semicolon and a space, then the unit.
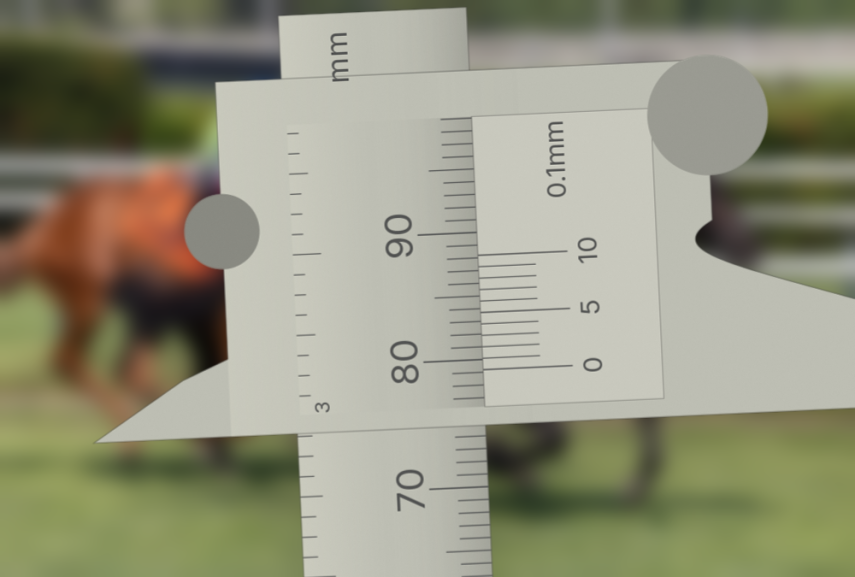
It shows 79.2; mm
